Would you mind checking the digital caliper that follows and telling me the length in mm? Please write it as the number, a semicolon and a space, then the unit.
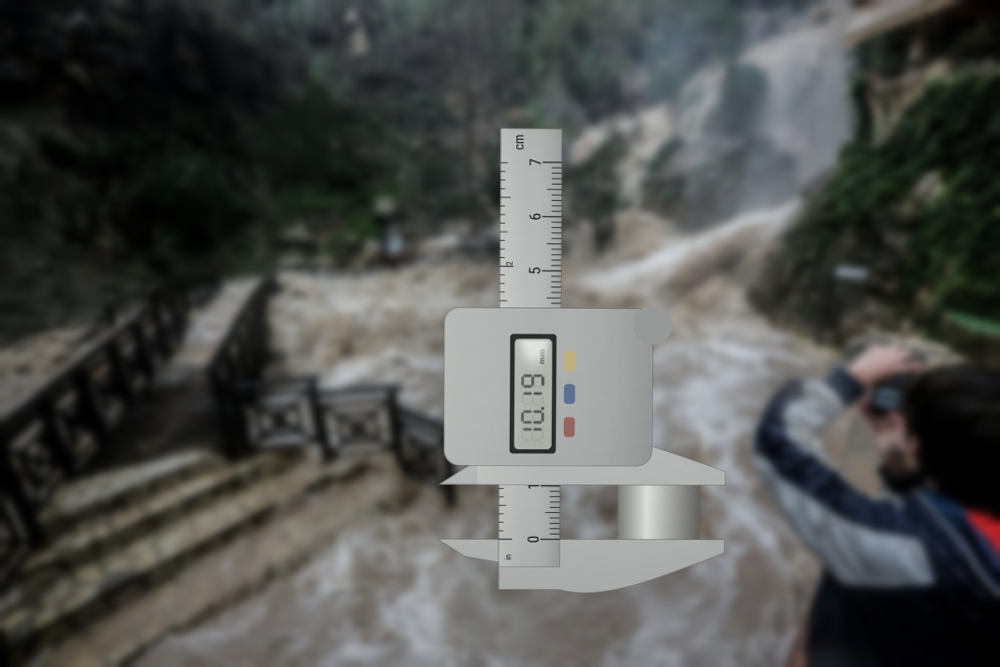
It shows 10.19; mm
